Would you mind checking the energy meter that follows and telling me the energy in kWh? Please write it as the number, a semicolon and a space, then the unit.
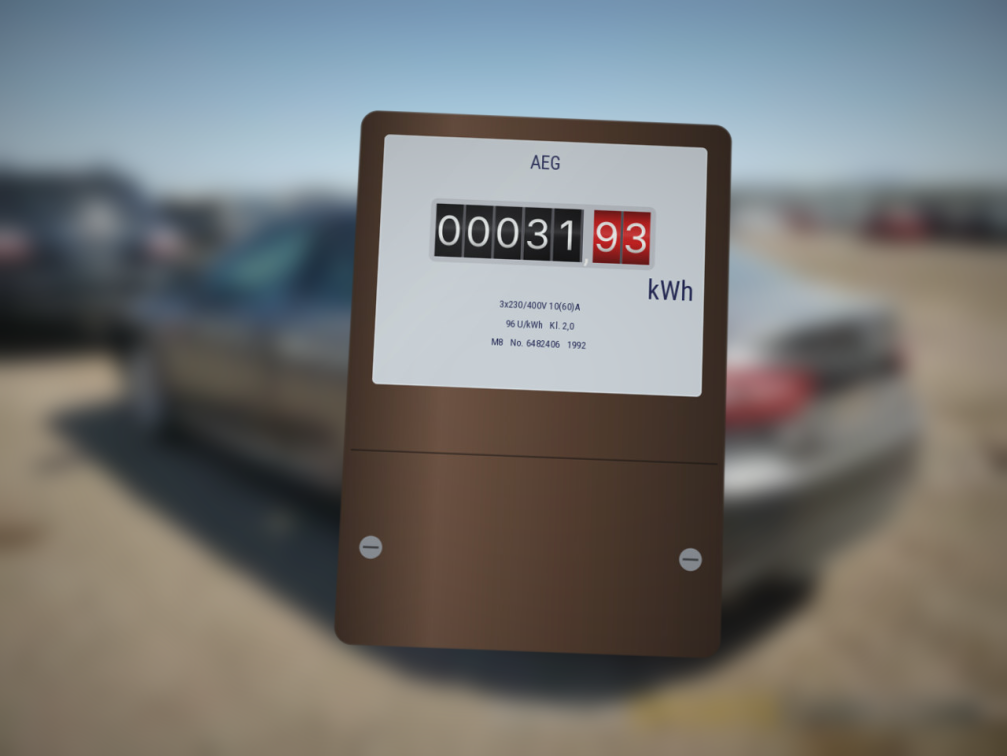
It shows 31.93; kWh
